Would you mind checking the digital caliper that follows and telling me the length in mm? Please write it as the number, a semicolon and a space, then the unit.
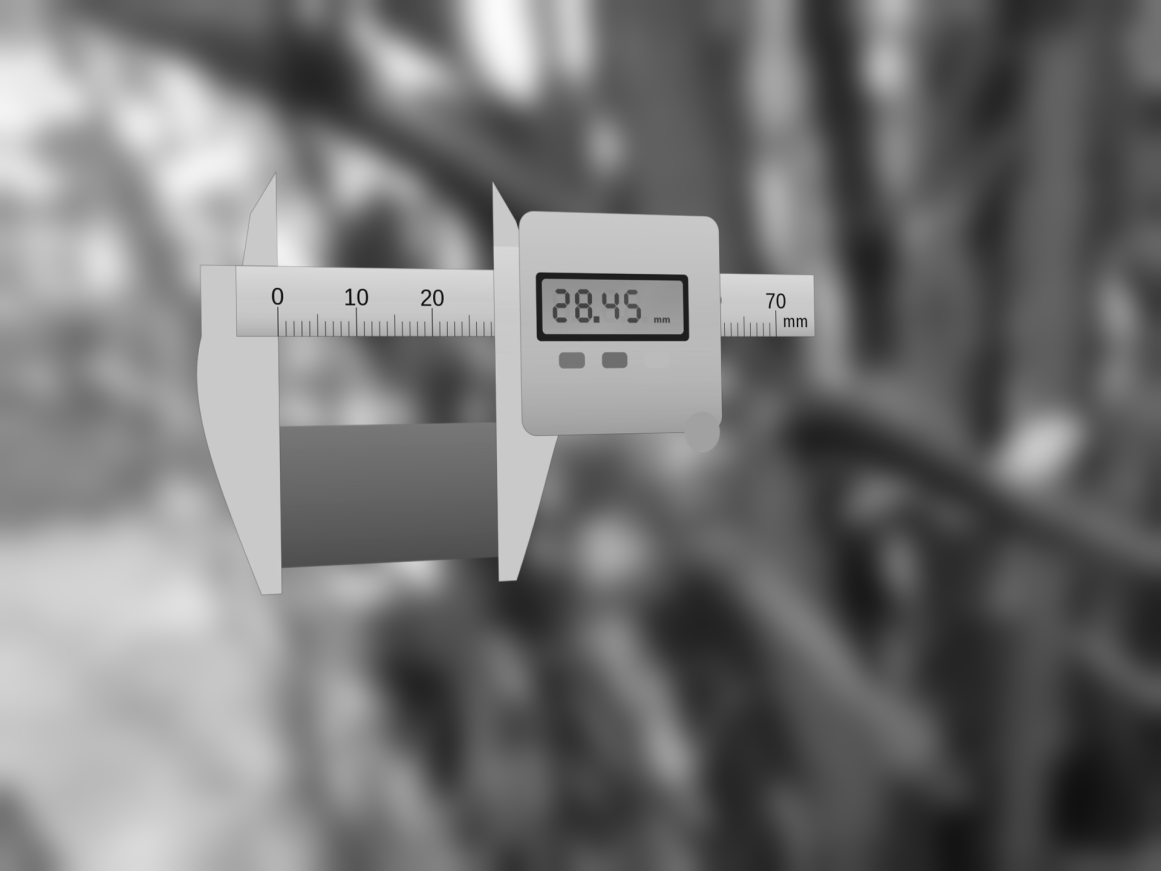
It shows 28.45; mm
